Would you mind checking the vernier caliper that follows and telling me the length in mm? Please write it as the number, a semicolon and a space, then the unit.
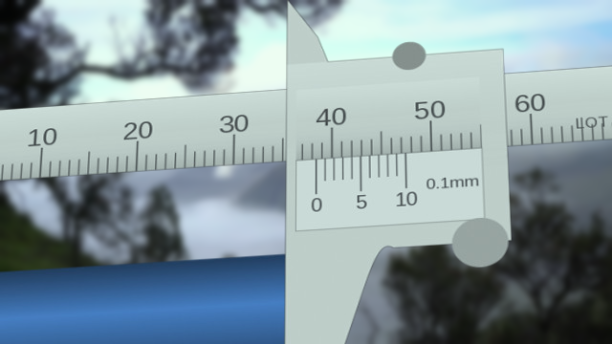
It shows 38.4; mm
